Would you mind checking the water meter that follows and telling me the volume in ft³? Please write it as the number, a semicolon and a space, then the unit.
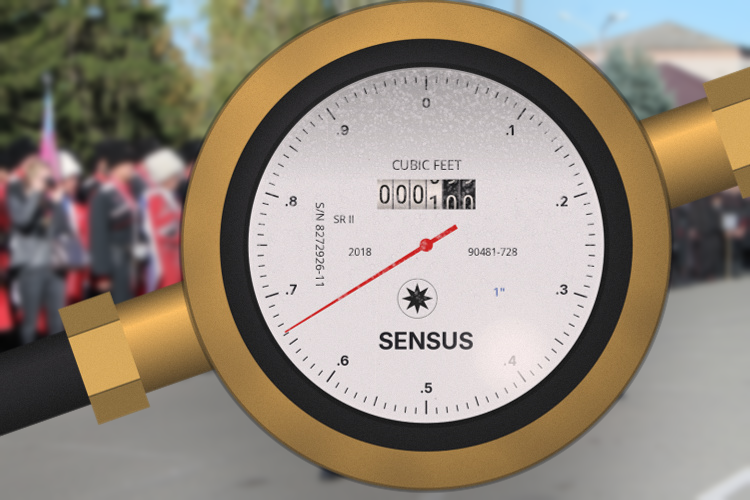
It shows 99.66; ft³
